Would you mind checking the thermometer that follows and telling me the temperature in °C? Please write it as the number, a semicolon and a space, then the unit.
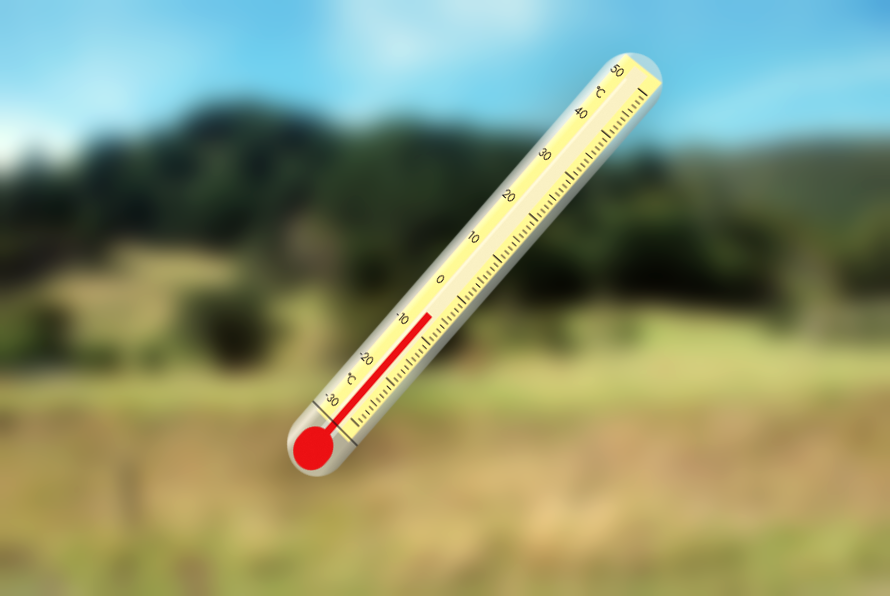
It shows -6; °C
